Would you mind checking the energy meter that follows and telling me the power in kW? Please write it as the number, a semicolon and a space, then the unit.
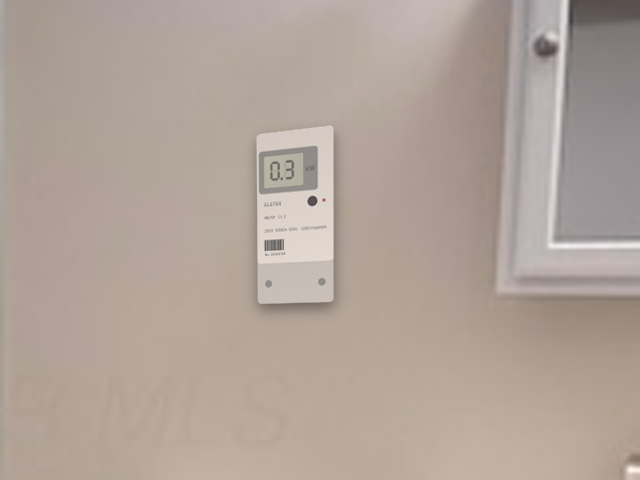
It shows 0.3; kW
